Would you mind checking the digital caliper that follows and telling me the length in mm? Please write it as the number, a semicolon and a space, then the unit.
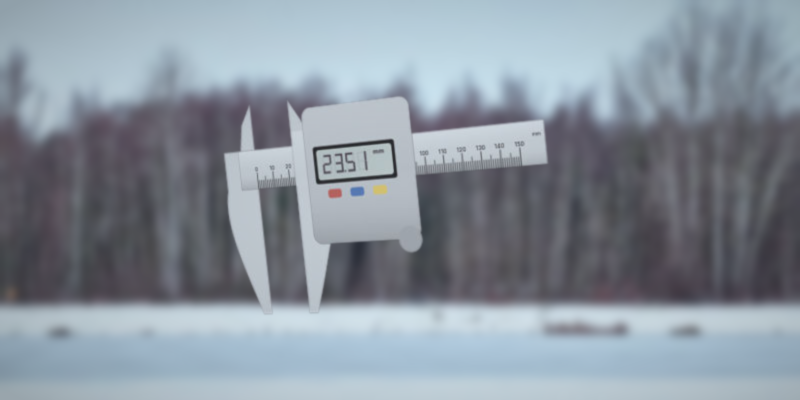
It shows 23.51; mm
